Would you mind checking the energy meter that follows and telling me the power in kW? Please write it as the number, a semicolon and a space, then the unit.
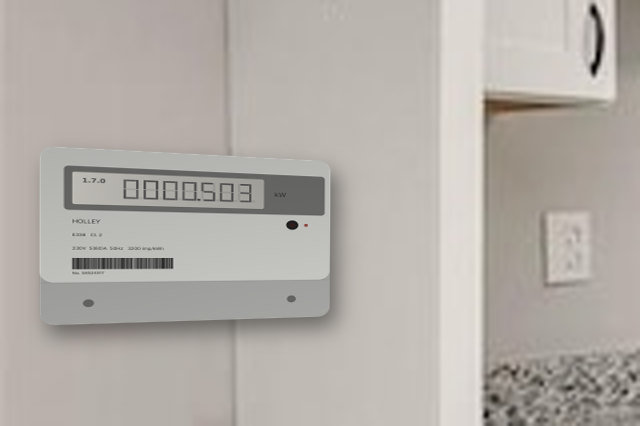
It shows 0.503; kW
